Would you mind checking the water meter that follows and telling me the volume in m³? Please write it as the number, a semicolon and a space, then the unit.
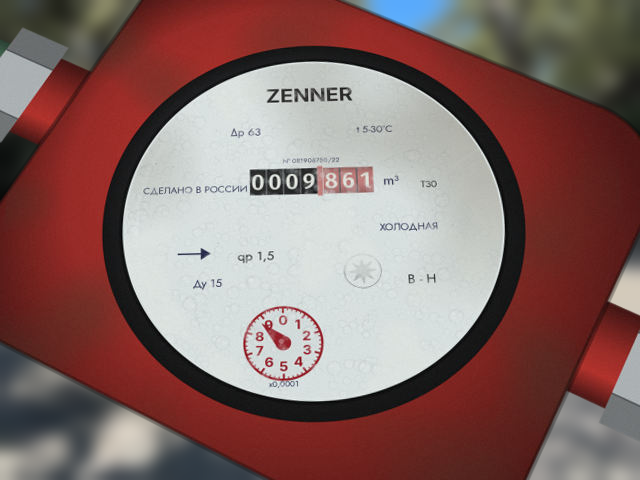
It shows 9.8618; m³
